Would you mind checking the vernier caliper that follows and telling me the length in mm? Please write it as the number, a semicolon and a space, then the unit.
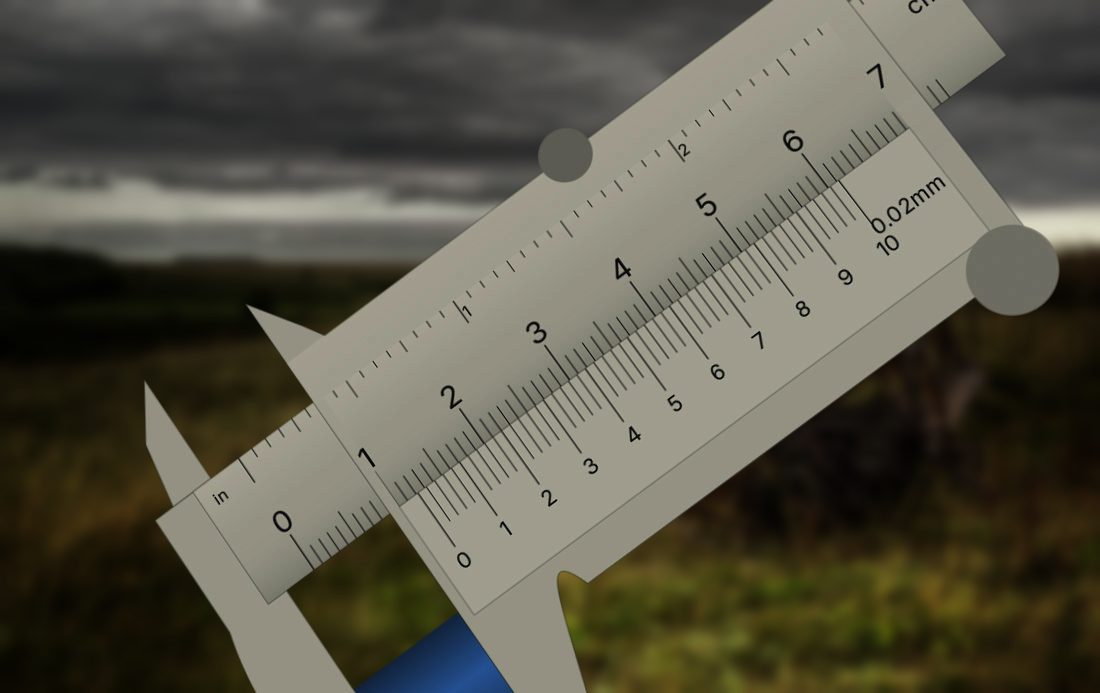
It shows 12.2; mm
